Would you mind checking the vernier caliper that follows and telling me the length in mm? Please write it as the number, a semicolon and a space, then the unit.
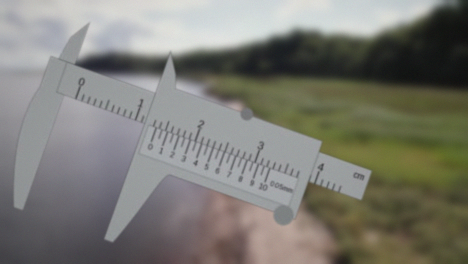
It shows 13.5; mm
